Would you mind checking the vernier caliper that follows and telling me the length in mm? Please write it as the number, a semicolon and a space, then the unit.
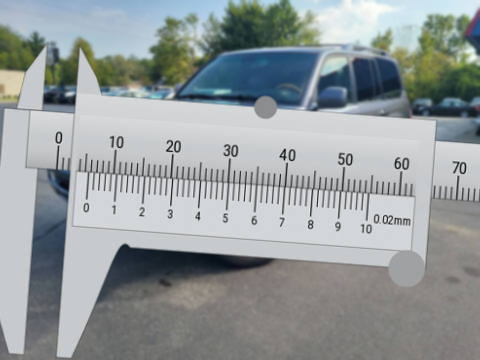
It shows 5.6; mm
